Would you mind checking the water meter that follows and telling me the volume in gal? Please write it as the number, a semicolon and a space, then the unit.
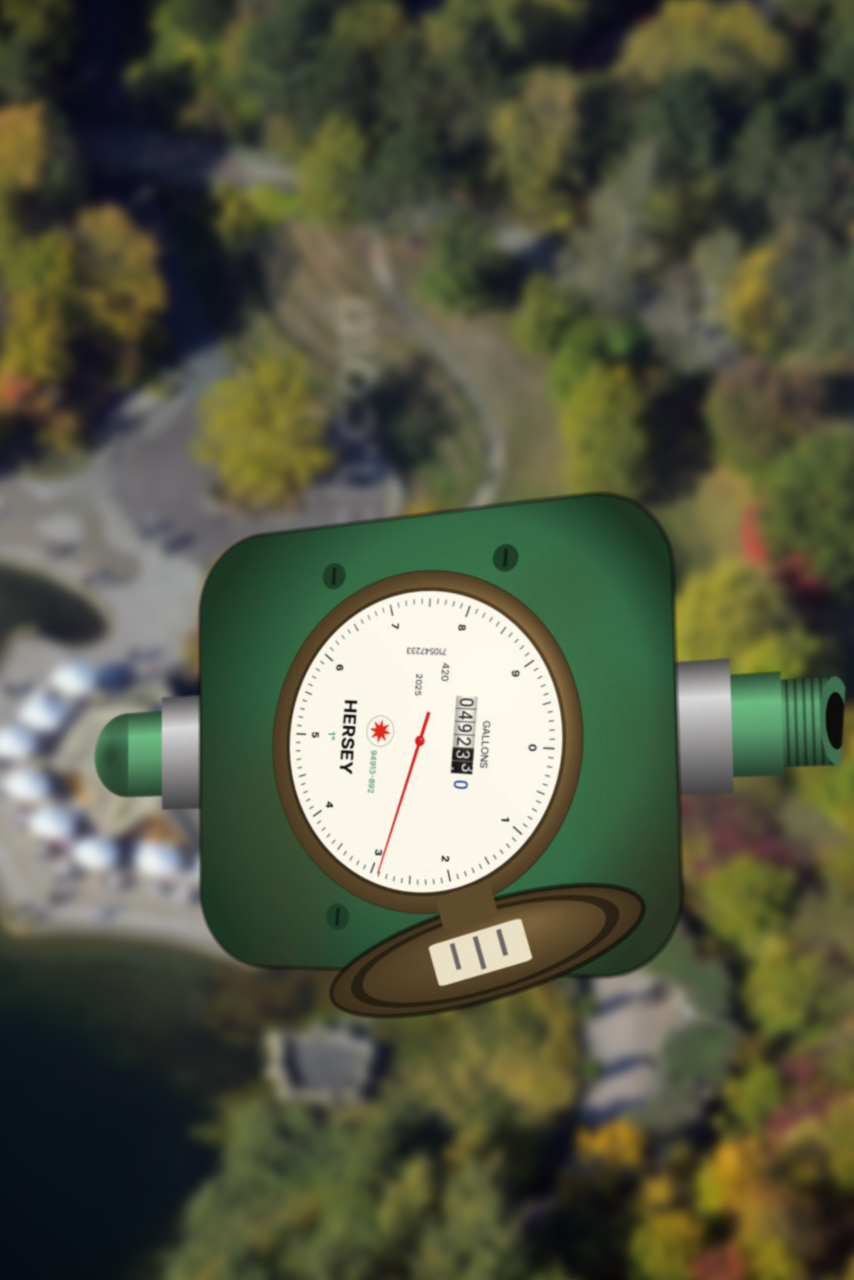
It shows 492332.9; gal
